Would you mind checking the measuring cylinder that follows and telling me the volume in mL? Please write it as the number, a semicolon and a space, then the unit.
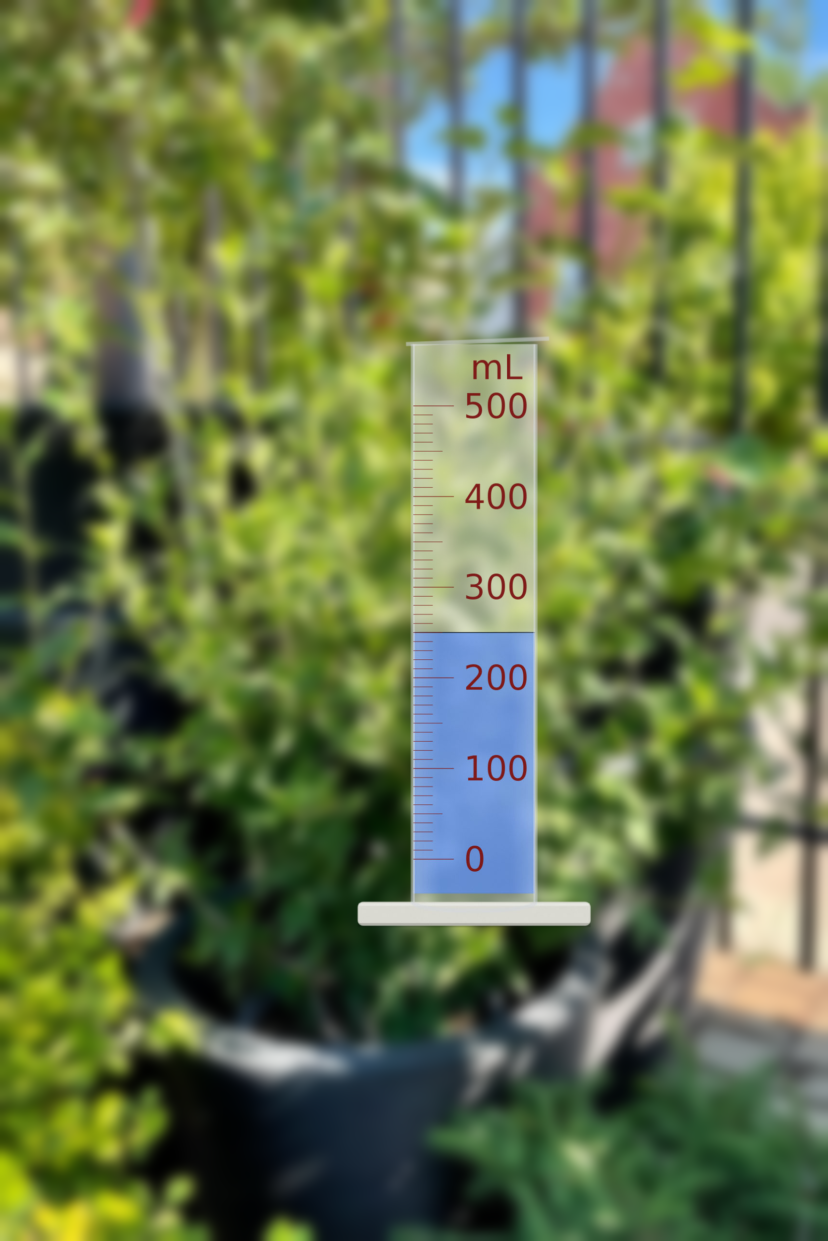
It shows 250; mL
